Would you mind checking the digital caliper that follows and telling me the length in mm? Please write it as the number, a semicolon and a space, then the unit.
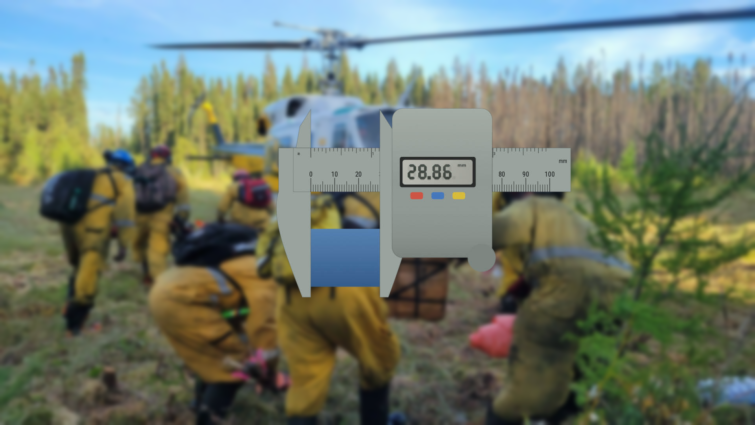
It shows 28.86; mm
